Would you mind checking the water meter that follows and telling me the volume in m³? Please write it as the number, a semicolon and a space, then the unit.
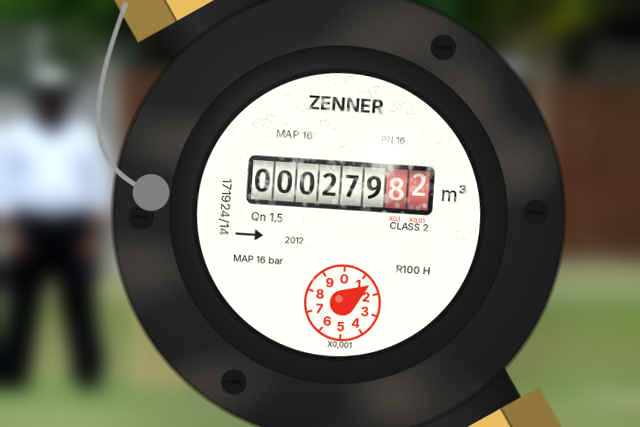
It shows 279.821; m³
